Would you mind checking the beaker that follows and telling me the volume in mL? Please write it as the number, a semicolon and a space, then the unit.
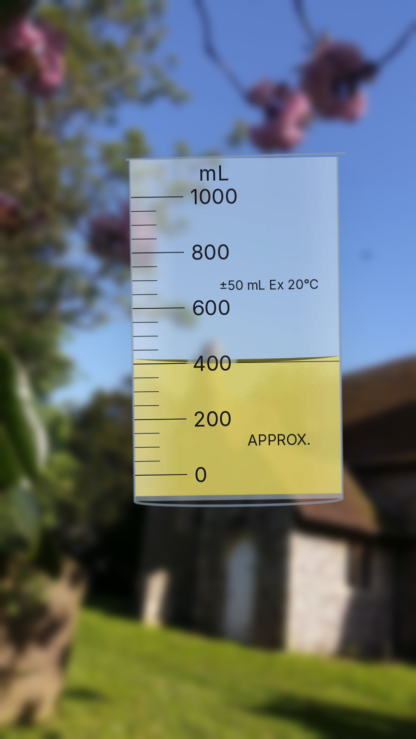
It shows 400; mL
